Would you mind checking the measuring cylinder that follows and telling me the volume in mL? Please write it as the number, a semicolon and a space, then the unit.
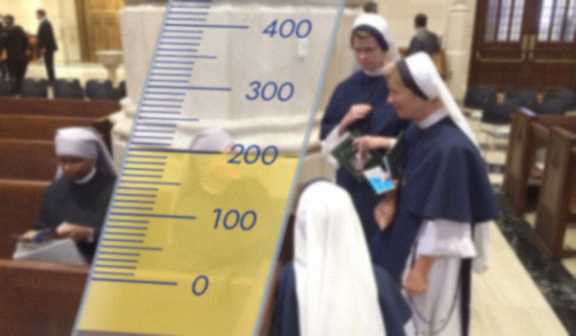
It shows 200; mL
